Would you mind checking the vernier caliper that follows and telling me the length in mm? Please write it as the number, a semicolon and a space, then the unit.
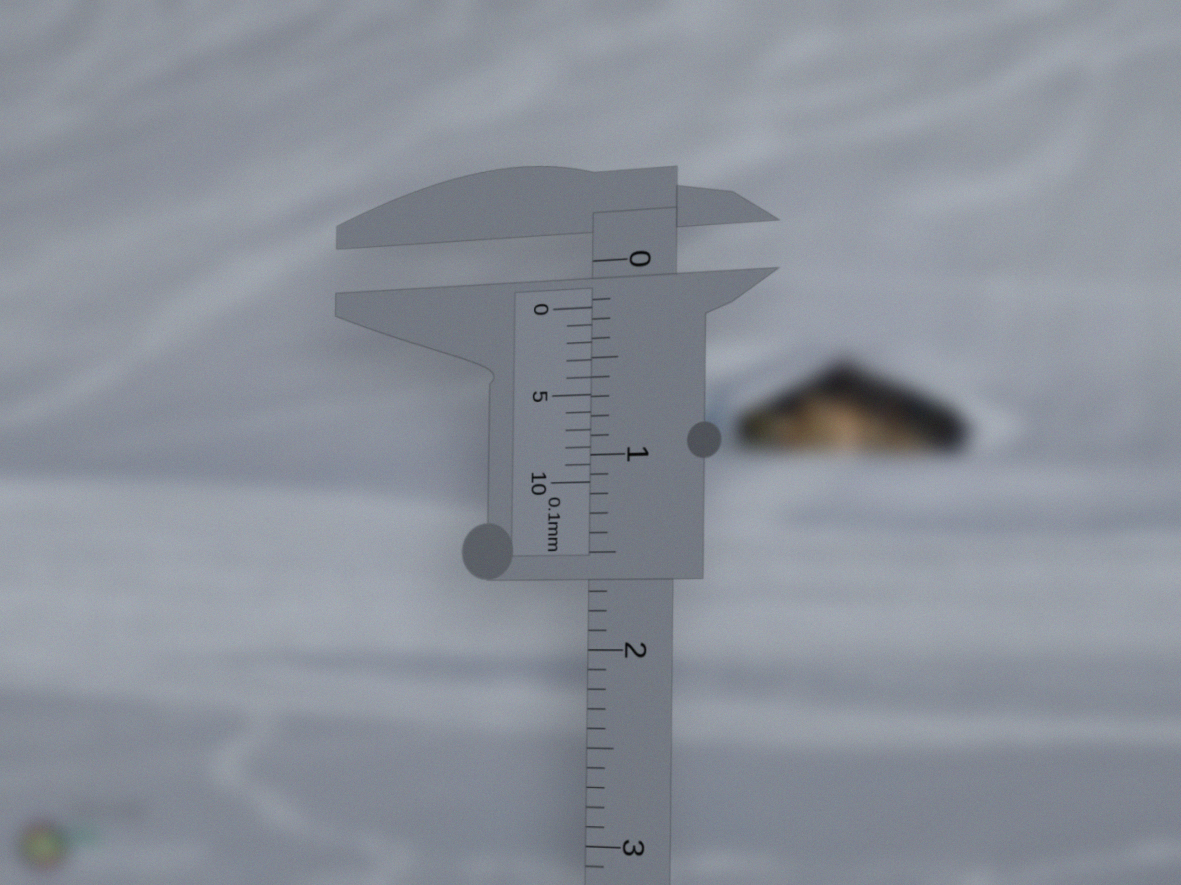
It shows 2.4; mm
